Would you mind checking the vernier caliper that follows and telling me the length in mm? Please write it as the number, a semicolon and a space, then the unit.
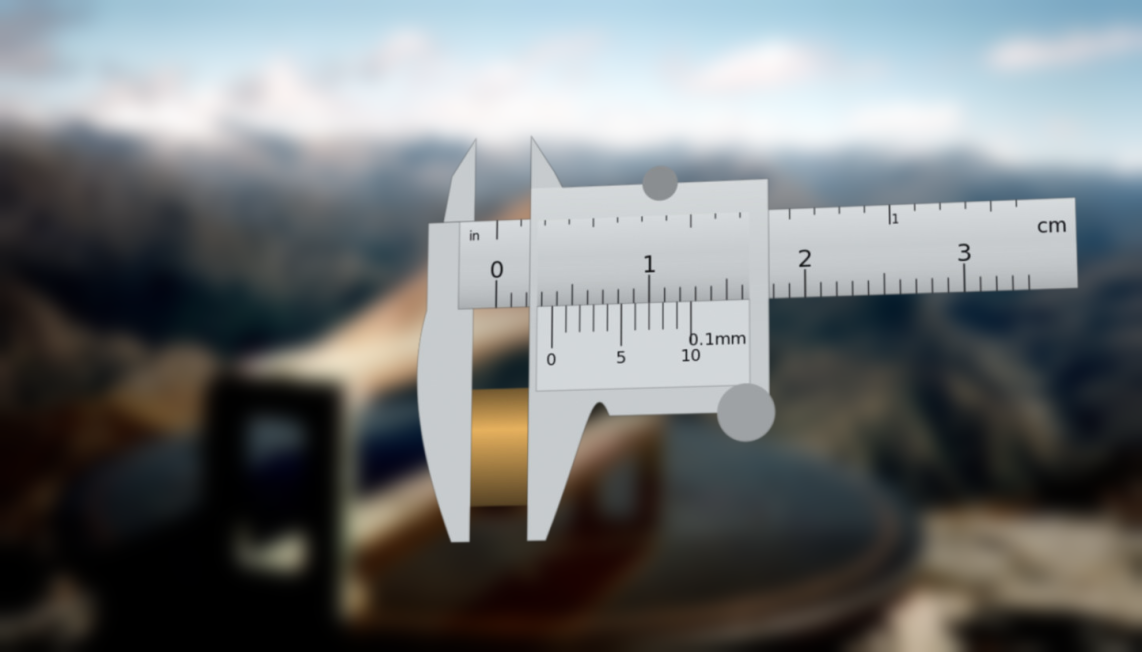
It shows 3.7; mm
